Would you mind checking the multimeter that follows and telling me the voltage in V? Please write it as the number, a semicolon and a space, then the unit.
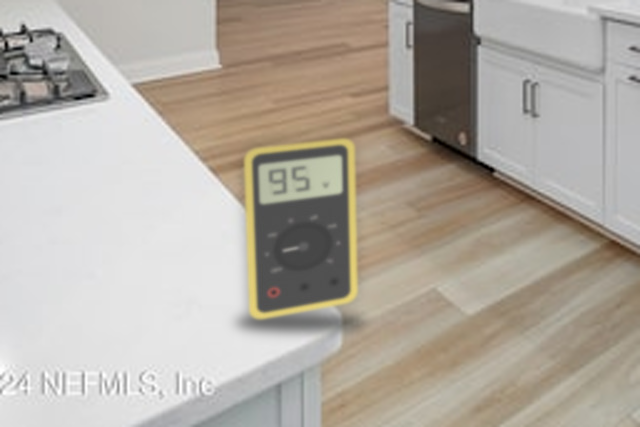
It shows 95; V
